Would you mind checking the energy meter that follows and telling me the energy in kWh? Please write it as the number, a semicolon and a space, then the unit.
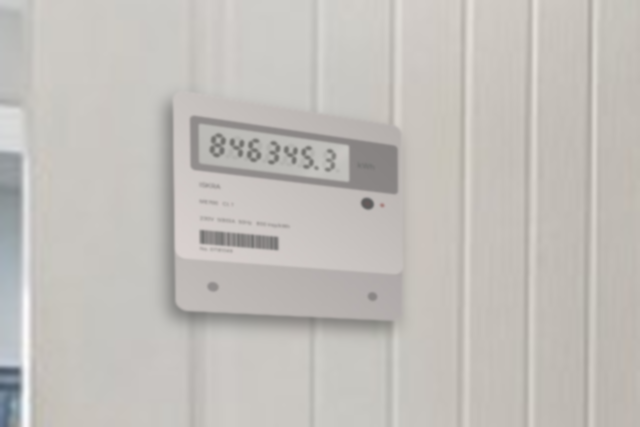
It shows 846345.3; kWh
